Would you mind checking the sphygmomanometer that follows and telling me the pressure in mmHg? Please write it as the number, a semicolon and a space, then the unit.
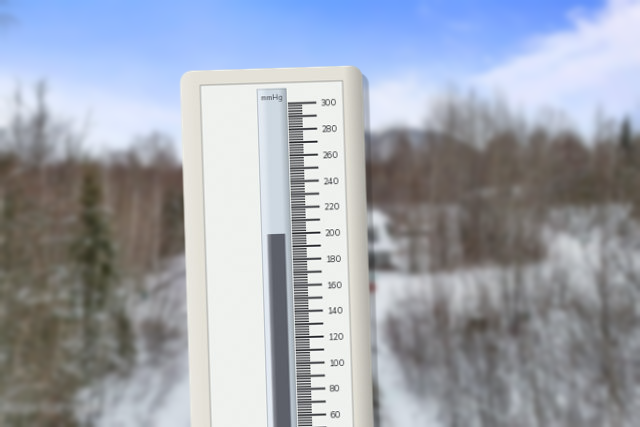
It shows 200; mmHg
